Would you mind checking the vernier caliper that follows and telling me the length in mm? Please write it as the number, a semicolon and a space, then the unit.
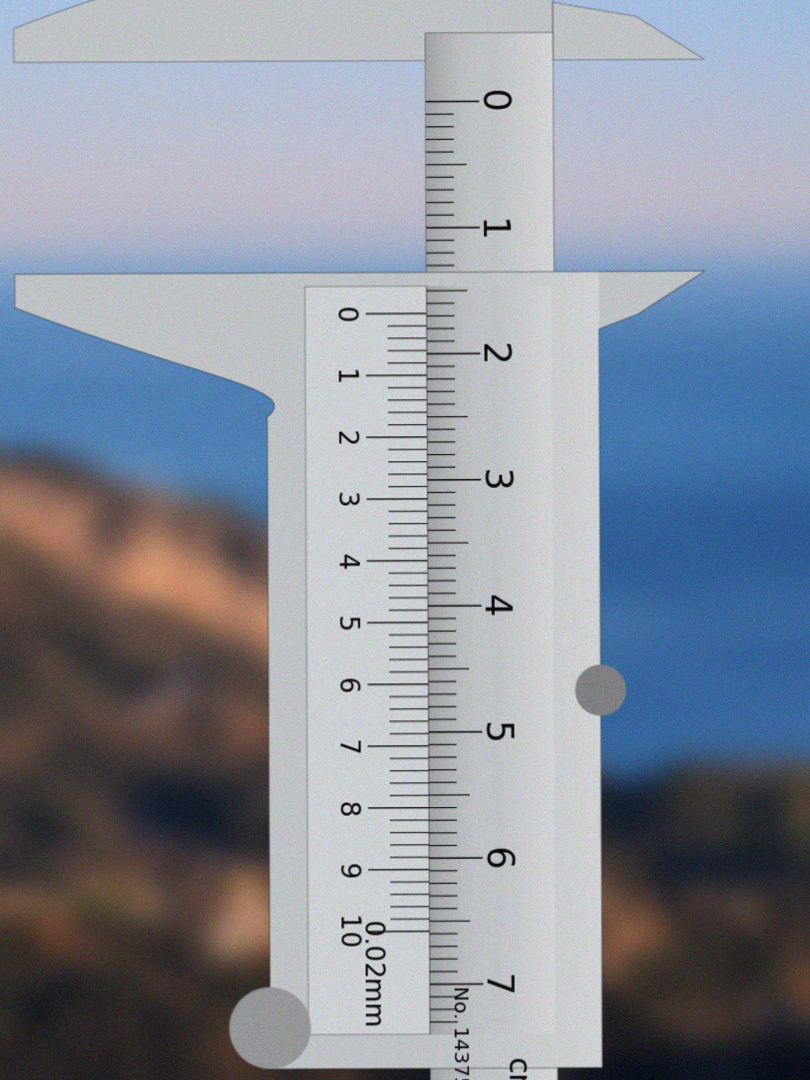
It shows 16.8; mm
